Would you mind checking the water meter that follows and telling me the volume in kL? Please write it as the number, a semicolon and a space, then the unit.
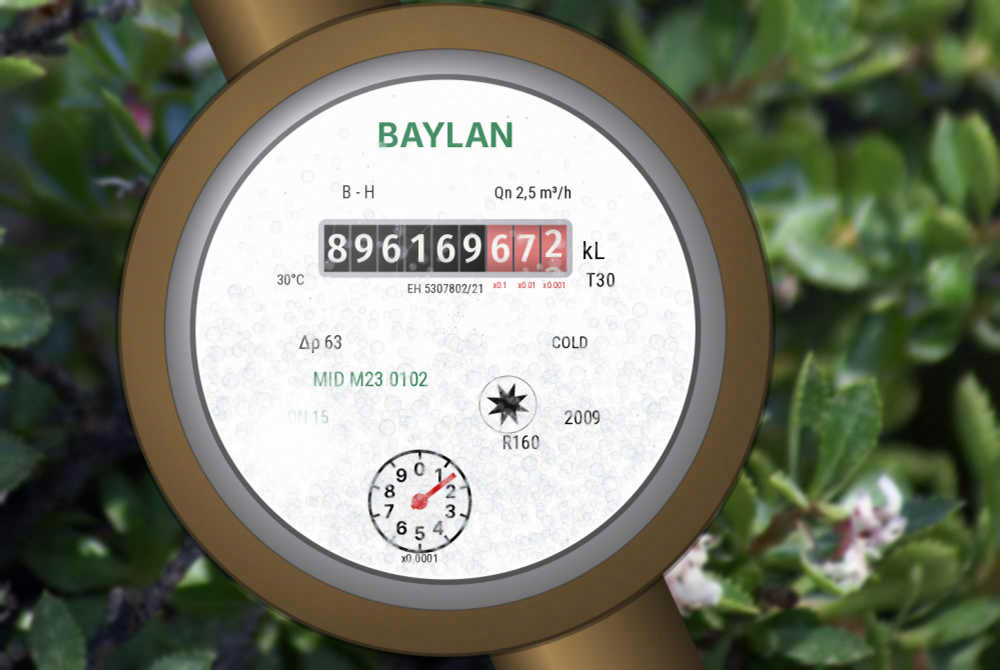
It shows 896169.6721; kL
